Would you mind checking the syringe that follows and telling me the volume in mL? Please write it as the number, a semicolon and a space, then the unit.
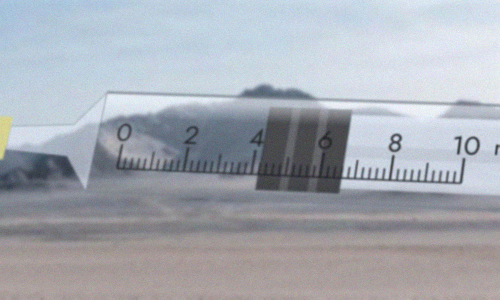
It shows 4.2; mL
